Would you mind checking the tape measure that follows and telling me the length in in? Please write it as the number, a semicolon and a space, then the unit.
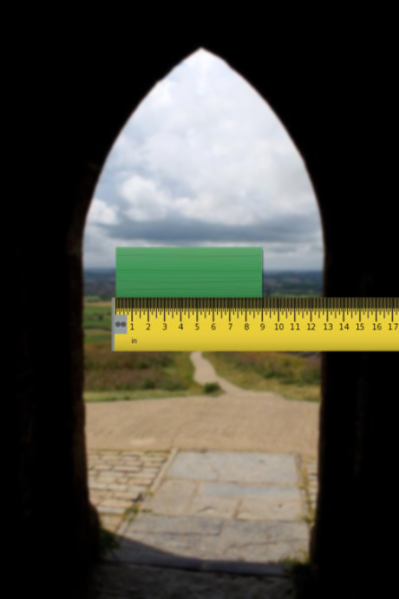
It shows 9; in
